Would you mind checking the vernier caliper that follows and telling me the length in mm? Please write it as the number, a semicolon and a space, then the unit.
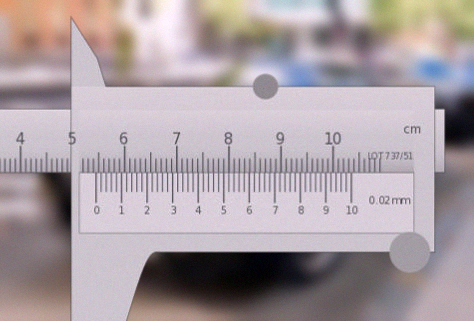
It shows 54.5; mm
